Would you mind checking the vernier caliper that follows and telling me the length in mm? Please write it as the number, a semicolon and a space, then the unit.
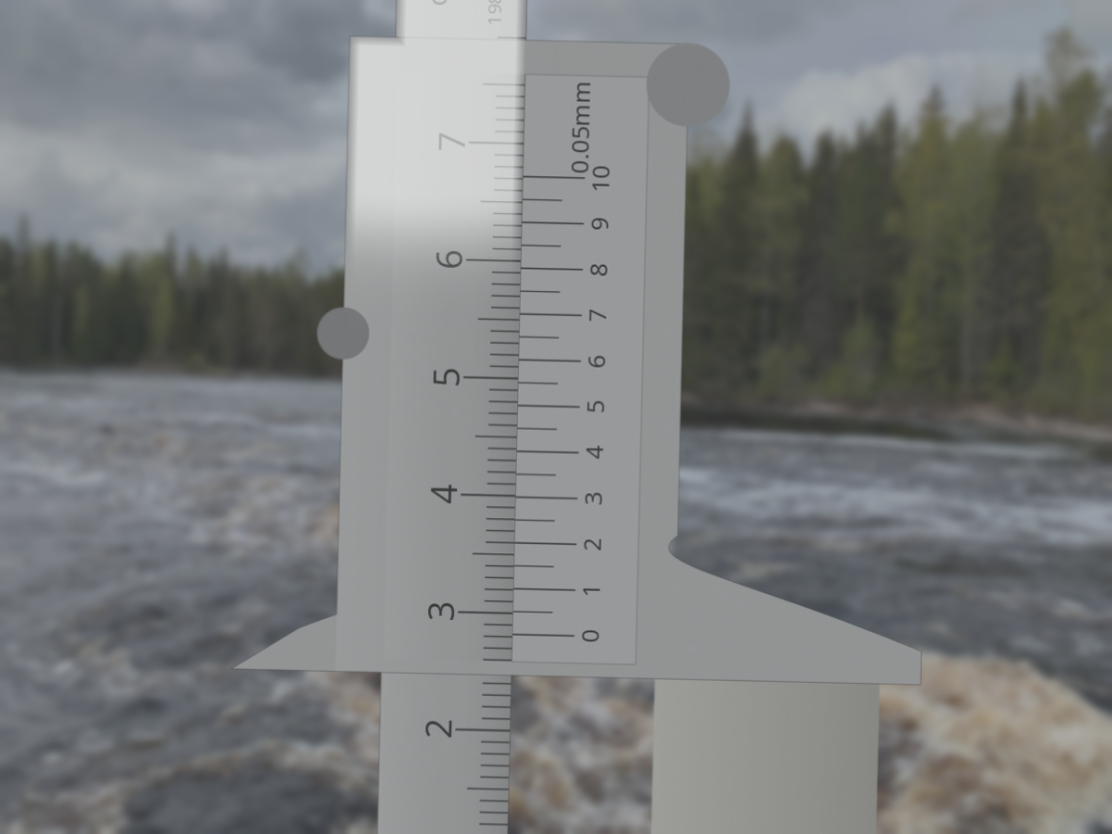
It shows 28.2; mm
